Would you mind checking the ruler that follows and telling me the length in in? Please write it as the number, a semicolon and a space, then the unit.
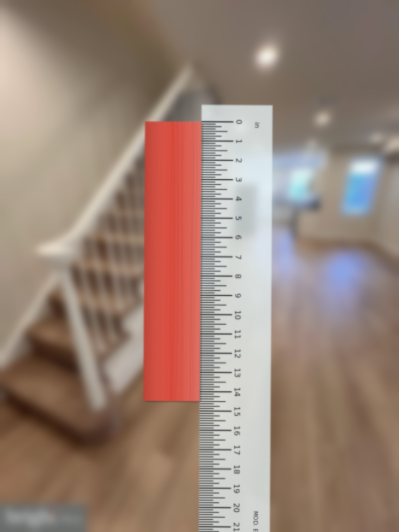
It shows 14.5; in
